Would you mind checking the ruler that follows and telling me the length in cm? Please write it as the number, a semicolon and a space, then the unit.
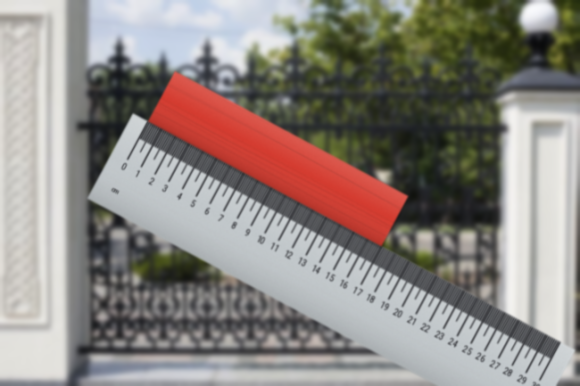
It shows 17; cm
